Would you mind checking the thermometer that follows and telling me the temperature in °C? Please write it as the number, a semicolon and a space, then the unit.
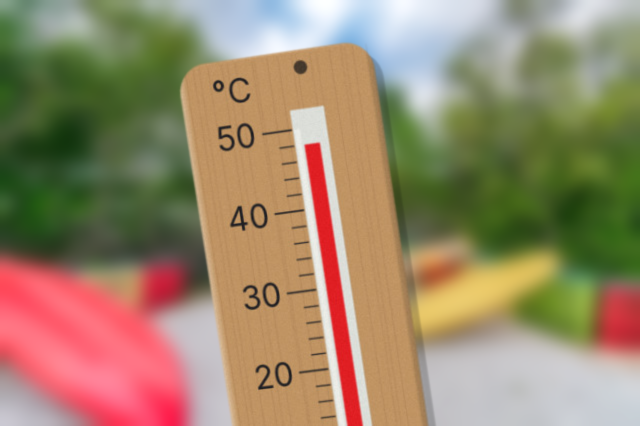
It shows 48; °C
